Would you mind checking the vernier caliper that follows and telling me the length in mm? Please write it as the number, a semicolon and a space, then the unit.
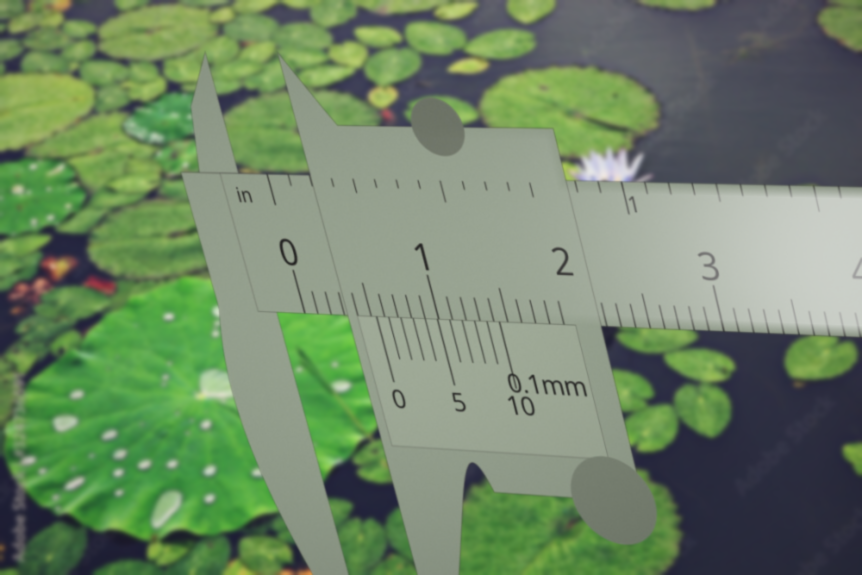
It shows 5.4; mm
